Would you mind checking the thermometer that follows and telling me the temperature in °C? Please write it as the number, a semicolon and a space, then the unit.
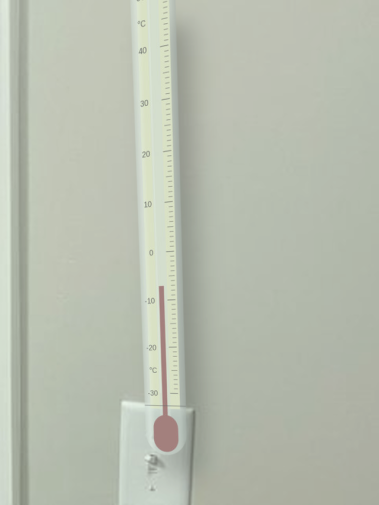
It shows -7; °C
